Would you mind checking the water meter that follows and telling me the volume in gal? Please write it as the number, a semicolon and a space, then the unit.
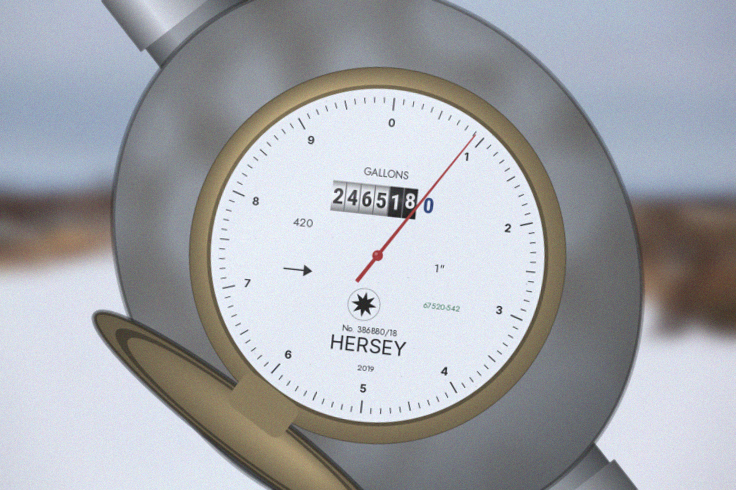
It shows 2465180.9; gal
